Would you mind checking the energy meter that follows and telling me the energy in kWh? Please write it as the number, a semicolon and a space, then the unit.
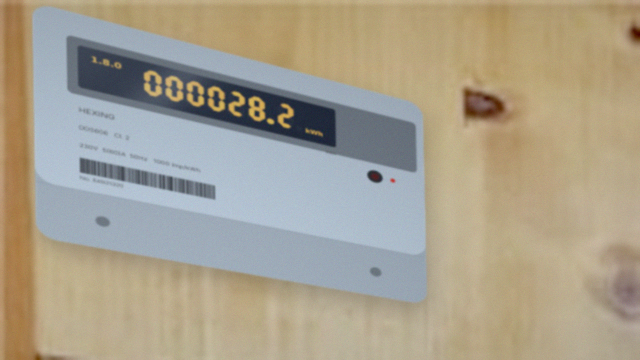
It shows 28.2; kWh
